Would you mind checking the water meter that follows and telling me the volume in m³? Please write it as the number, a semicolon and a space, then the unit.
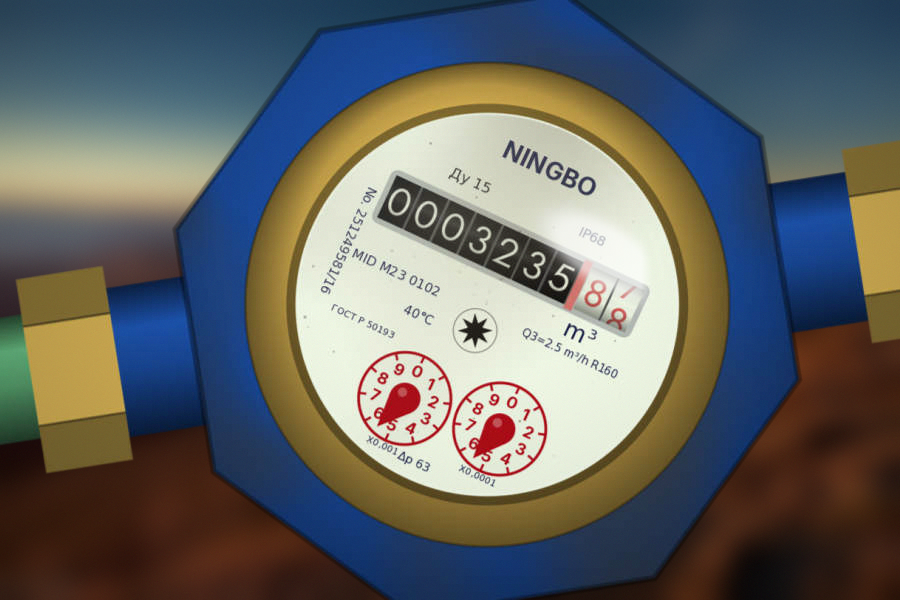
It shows 3235.8755; m³
